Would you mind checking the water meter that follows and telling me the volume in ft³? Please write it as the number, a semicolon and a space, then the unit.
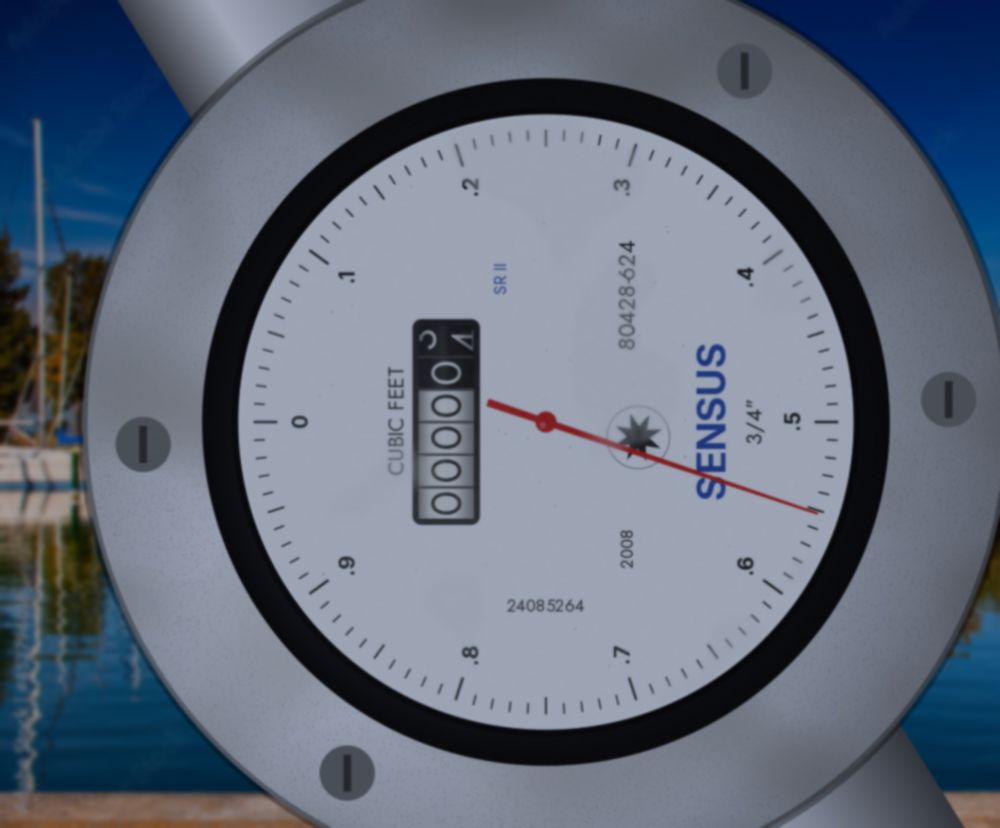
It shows 3.55; ft³
